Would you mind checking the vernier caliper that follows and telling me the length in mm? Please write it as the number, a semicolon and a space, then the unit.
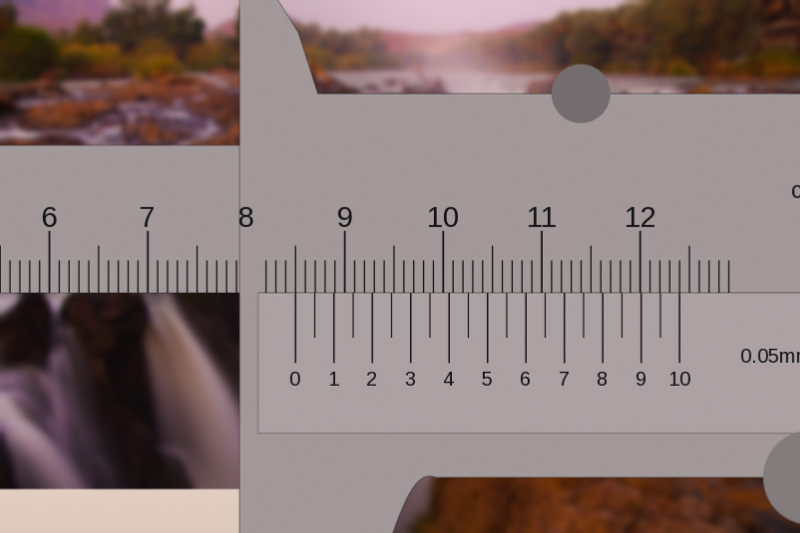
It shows 85.0; mm
